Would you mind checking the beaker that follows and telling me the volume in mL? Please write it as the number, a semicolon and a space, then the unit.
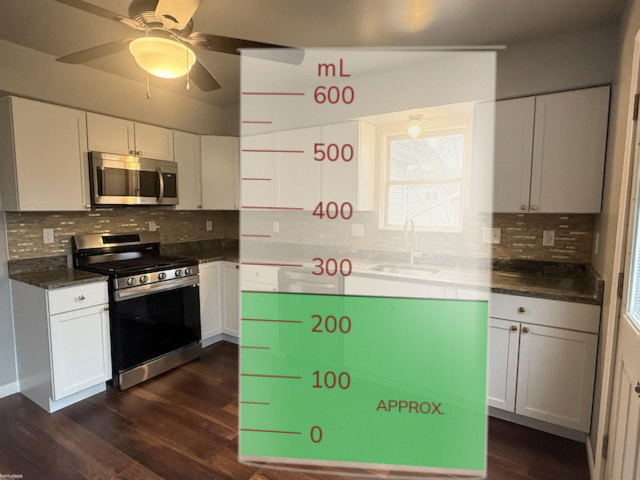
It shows 250; mL
